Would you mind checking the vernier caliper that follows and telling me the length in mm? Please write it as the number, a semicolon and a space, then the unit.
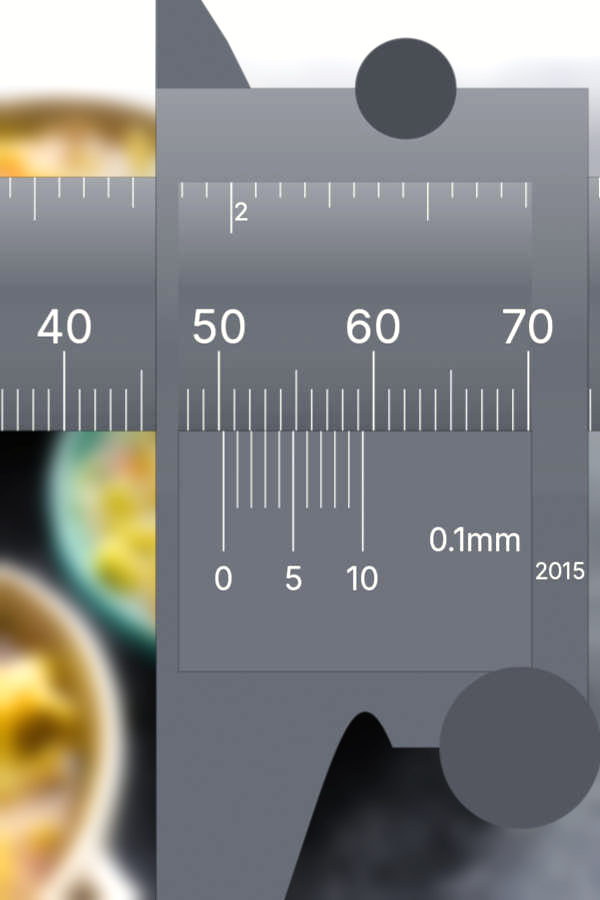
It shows 50.3; mm
